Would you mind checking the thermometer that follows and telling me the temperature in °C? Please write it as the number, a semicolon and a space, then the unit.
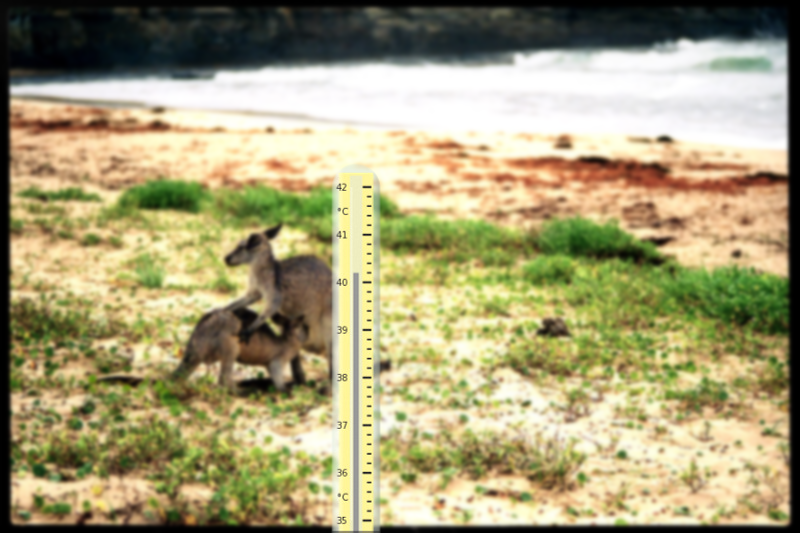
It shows 40.2; °C
